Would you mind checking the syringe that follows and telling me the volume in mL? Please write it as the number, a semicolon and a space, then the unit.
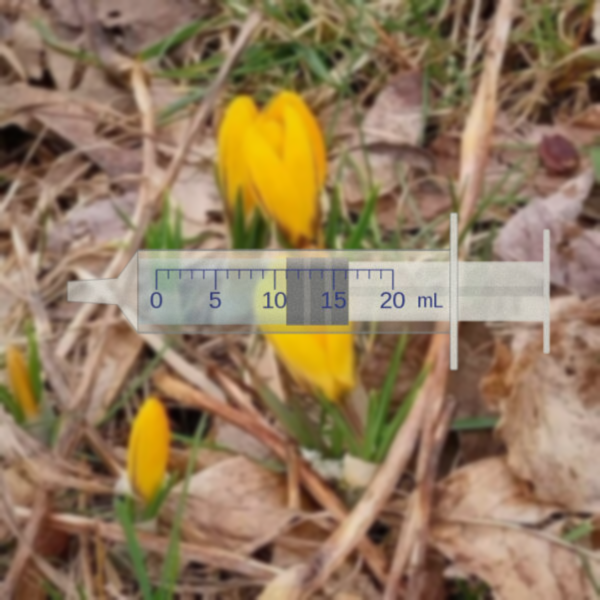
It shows 11; mL
